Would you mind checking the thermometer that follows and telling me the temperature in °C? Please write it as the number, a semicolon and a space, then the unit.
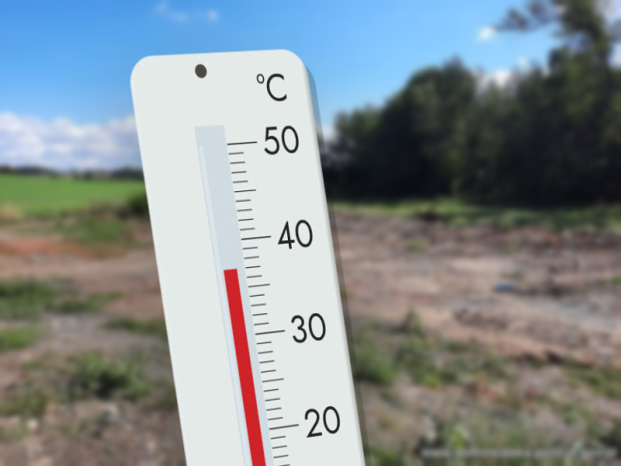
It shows 37; °C
